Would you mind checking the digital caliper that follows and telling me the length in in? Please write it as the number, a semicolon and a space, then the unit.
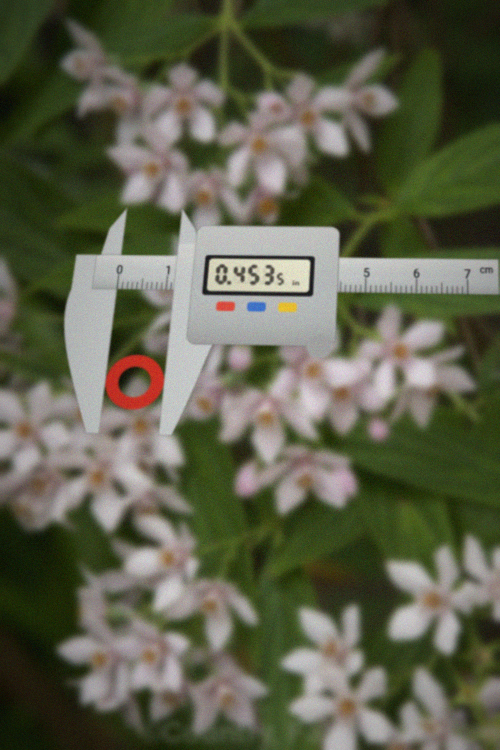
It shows 0.4535; in
